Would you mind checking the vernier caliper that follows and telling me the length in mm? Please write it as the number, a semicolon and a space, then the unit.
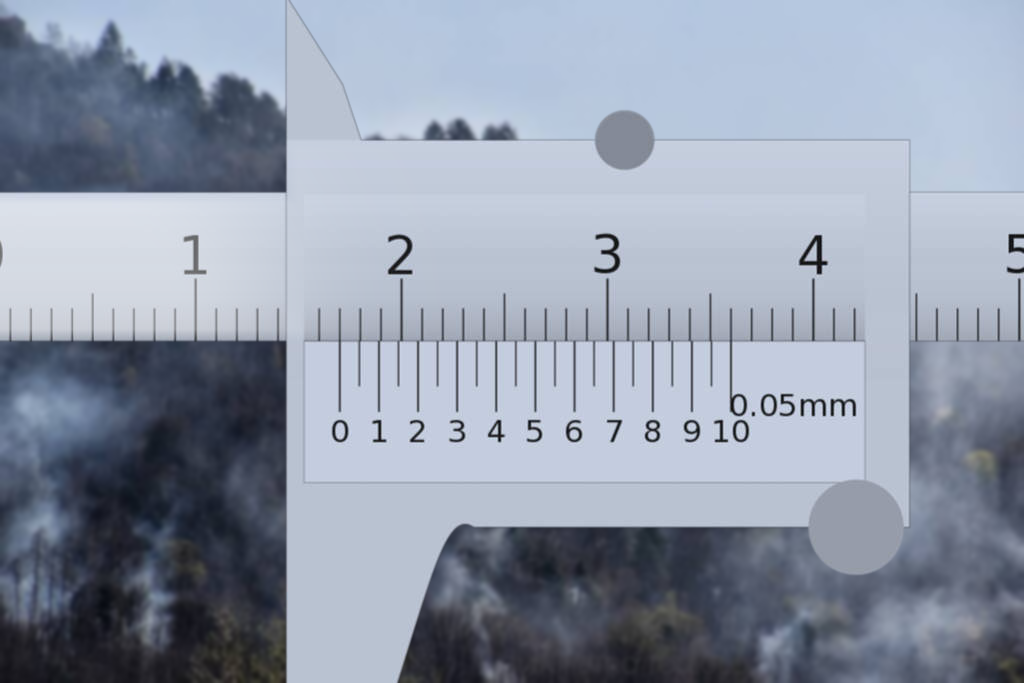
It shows 17.0; mm
